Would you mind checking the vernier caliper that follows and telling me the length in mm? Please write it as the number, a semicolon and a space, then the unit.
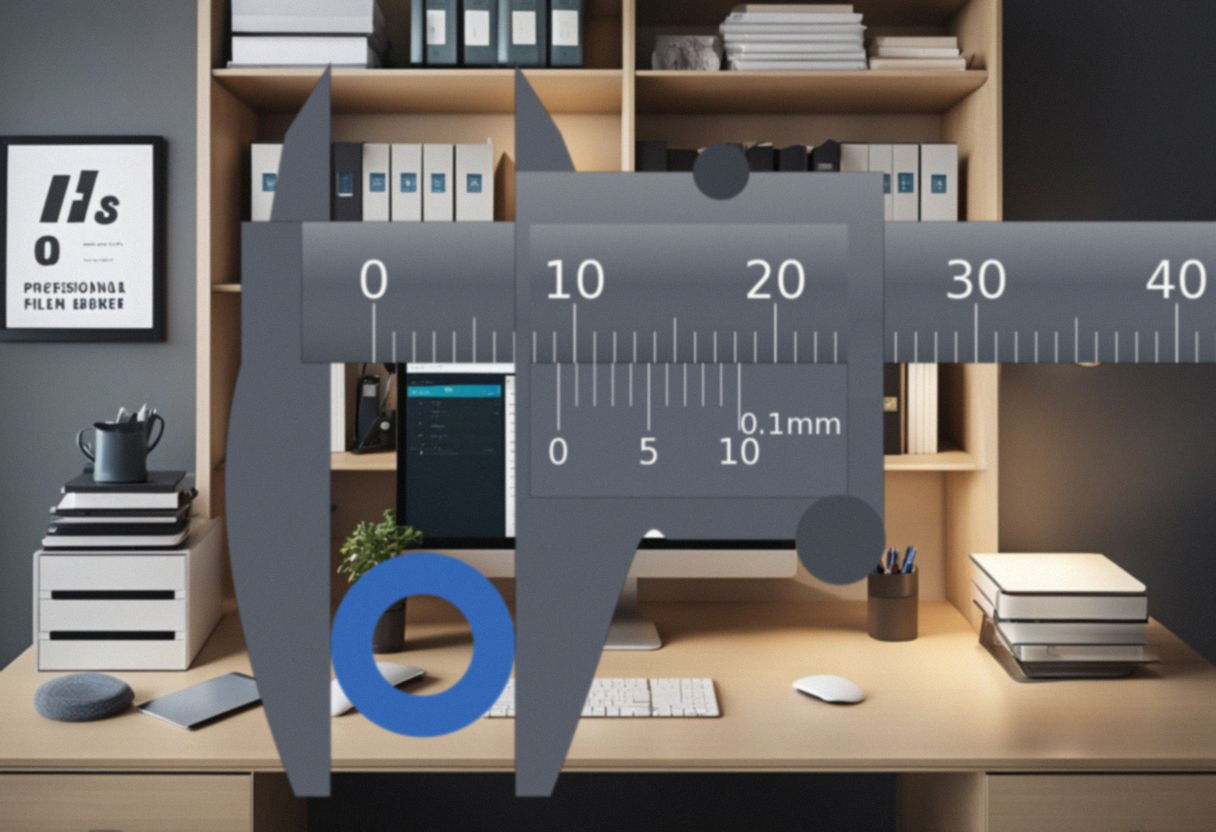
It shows 9.2; mm
